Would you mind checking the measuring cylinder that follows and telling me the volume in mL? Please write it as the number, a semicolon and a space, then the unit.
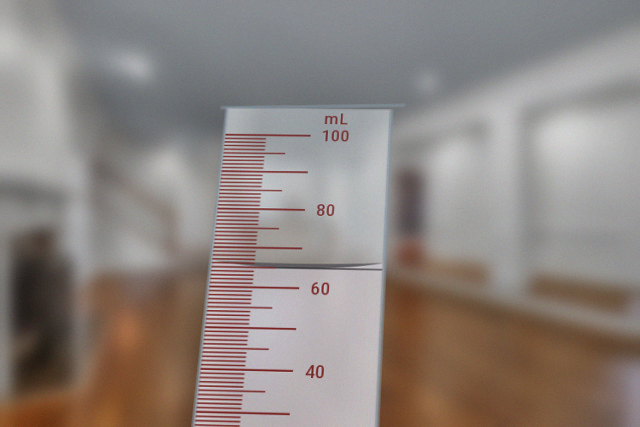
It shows 65; mL
